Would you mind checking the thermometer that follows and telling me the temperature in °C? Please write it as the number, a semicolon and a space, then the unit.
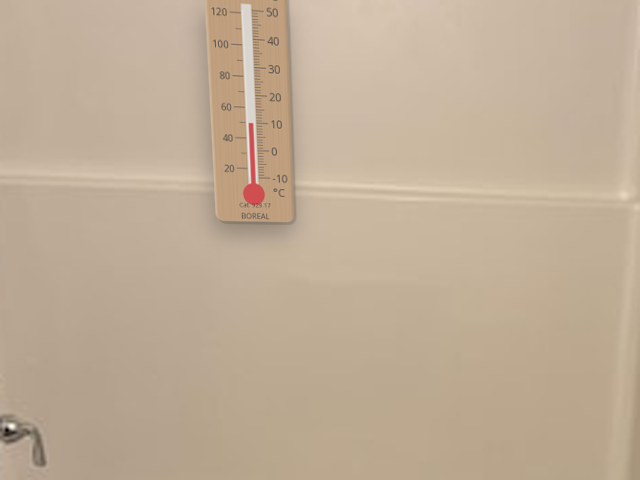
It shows 10; °C
